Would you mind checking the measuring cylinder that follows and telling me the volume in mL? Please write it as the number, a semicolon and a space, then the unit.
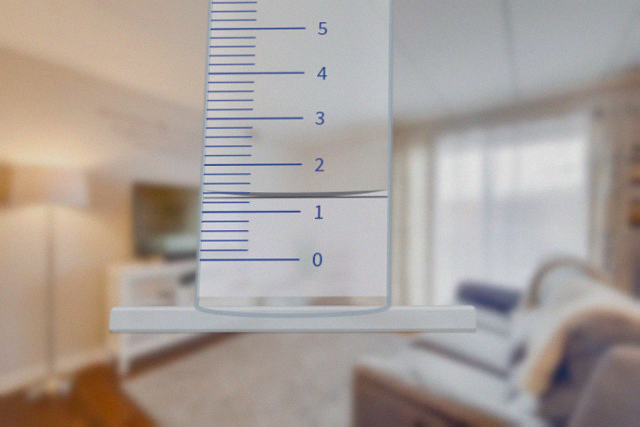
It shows 1.3; mL
